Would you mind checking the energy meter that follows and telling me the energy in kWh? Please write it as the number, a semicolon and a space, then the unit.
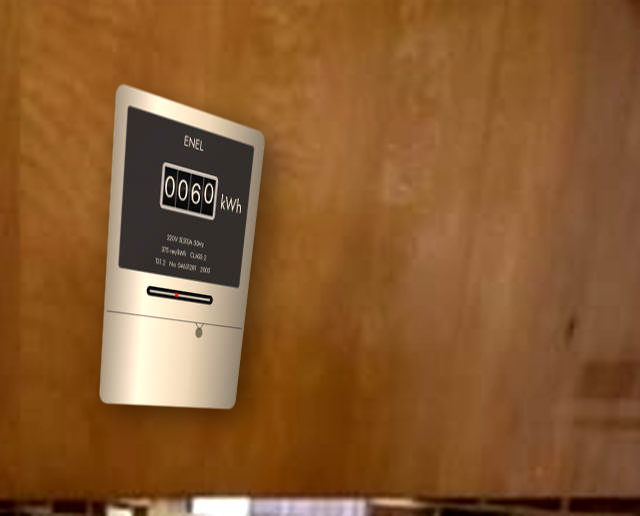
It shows 60; kWh
